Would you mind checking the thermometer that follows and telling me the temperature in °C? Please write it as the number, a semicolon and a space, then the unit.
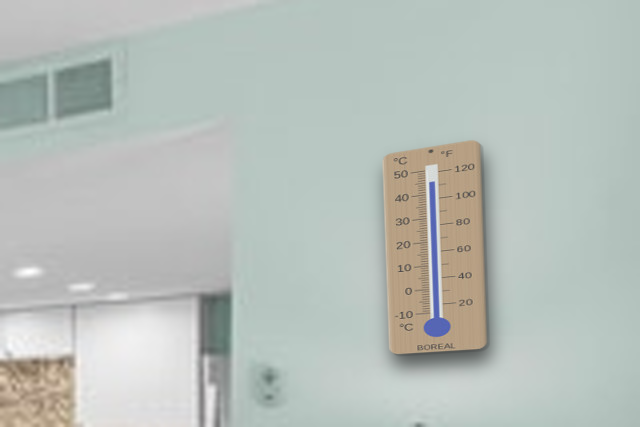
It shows 45; °C
